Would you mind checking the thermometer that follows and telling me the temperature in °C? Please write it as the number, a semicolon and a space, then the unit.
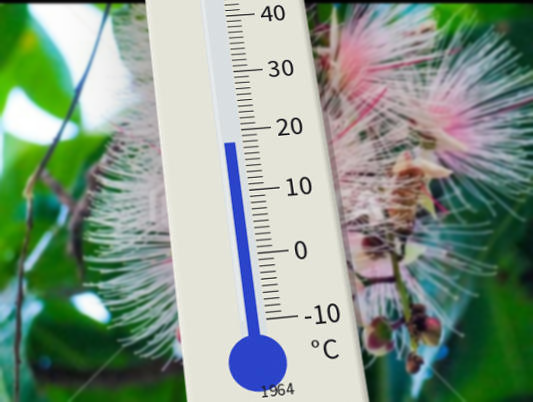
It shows 18; °C
